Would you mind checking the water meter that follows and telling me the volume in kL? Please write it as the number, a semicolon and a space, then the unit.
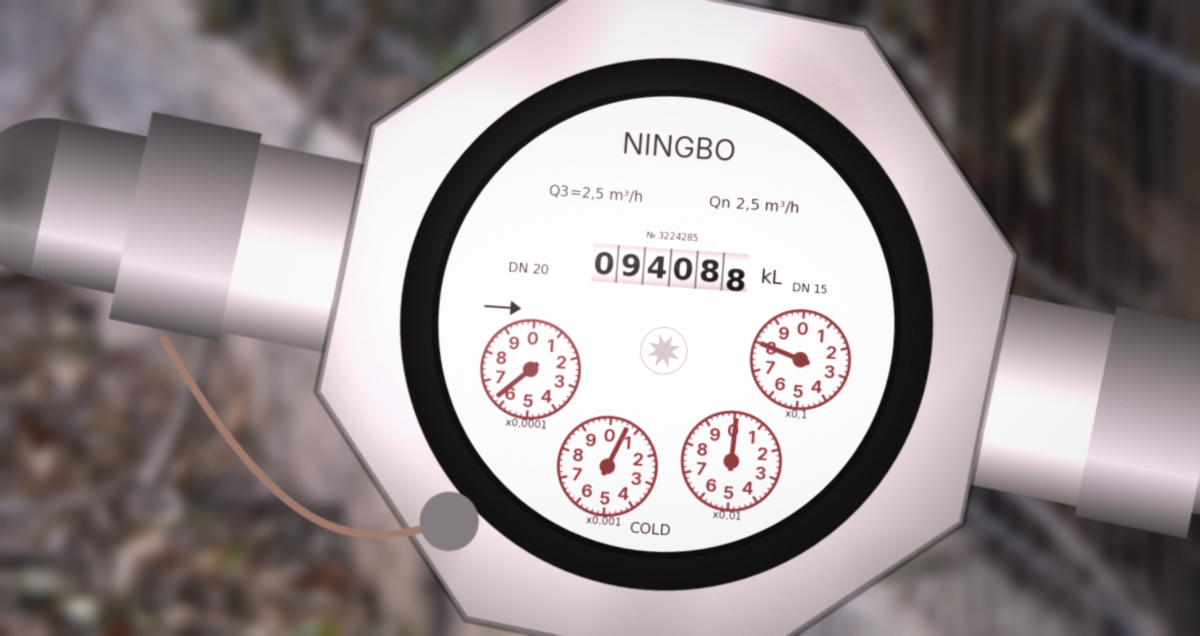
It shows 94087.8006; kL
